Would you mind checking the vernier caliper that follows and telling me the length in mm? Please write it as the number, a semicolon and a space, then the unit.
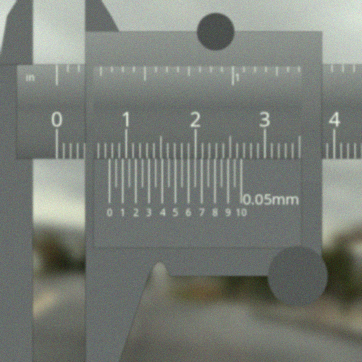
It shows 7.6; mm
